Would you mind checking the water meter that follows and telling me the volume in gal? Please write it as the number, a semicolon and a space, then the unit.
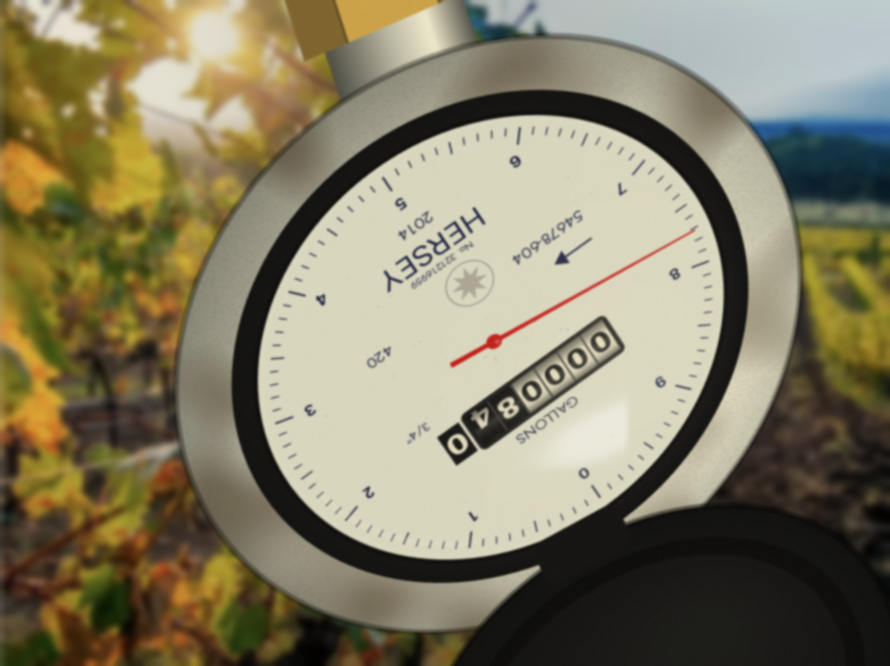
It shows 837.7; gal
